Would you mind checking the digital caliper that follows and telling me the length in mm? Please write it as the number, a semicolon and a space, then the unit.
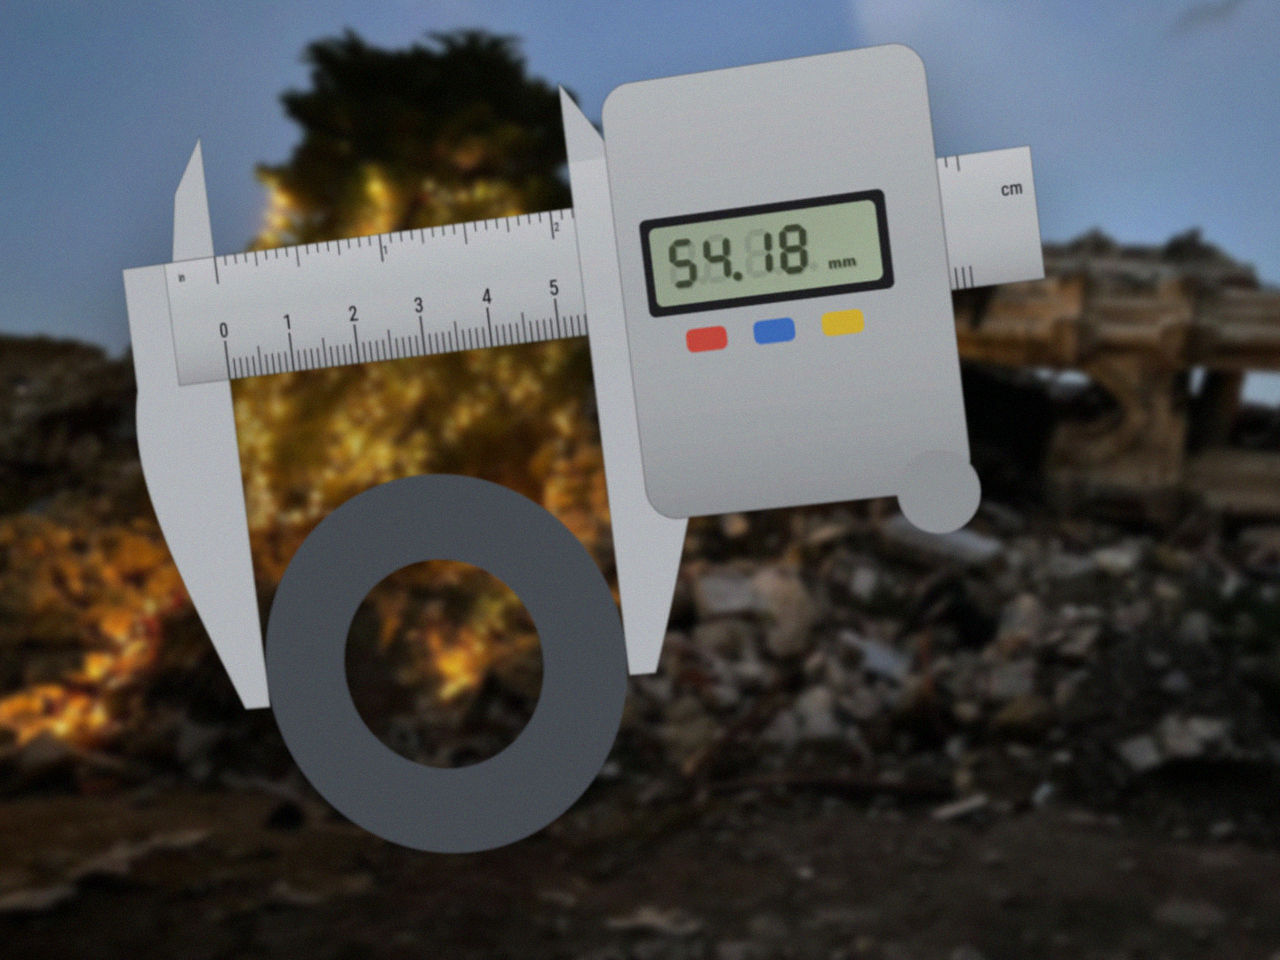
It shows 54.18; mm
